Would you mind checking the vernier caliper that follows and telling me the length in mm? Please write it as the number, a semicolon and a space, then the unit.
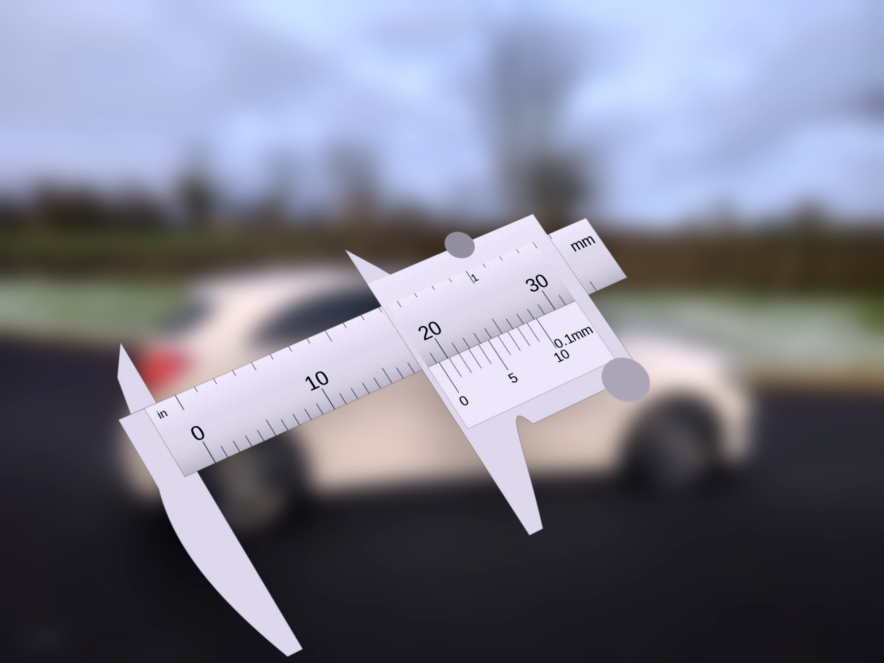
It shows 19.2; mm
